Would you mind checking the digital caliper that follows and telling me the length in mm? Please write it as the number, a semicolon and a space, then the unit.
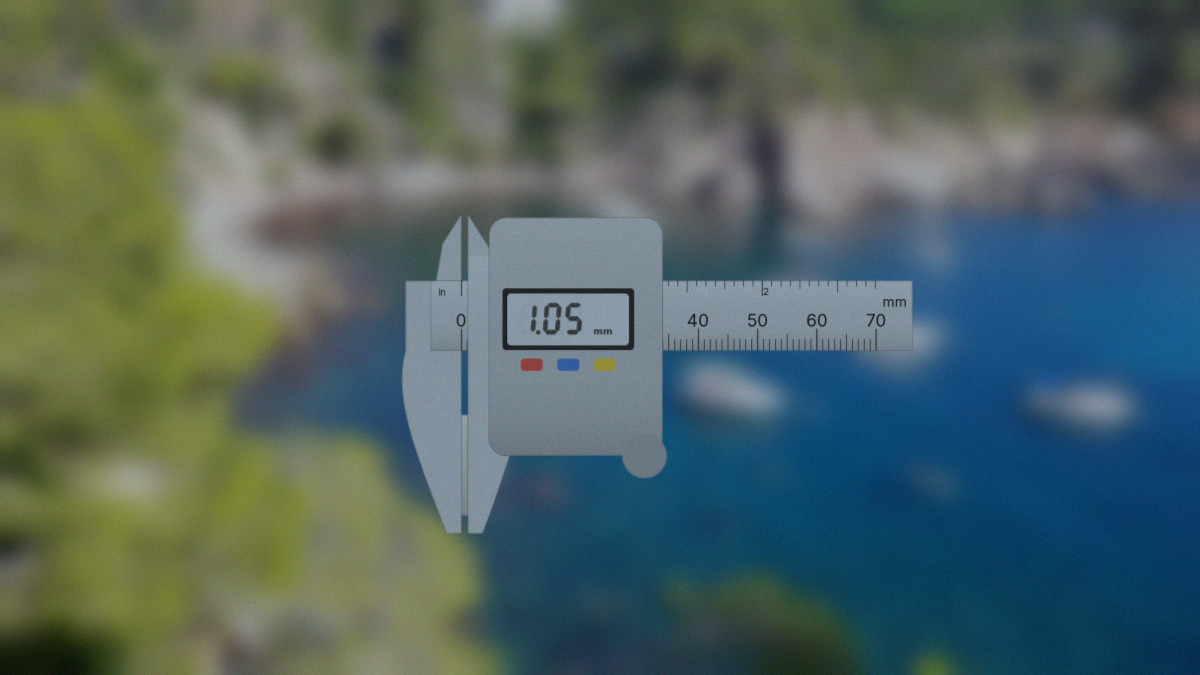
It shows 1.05; mm
